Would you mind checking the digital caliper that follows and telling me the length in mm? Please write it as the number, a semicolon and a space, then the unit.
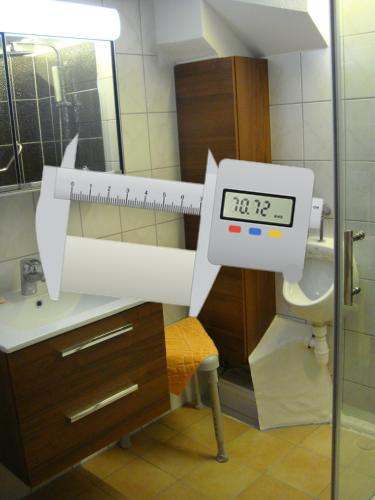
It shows 70.72; mm
